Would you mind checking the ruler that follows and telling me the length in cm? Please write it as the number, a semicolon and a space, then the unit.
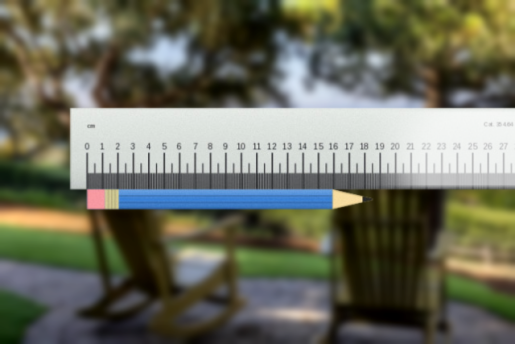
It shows 18.5; cm
